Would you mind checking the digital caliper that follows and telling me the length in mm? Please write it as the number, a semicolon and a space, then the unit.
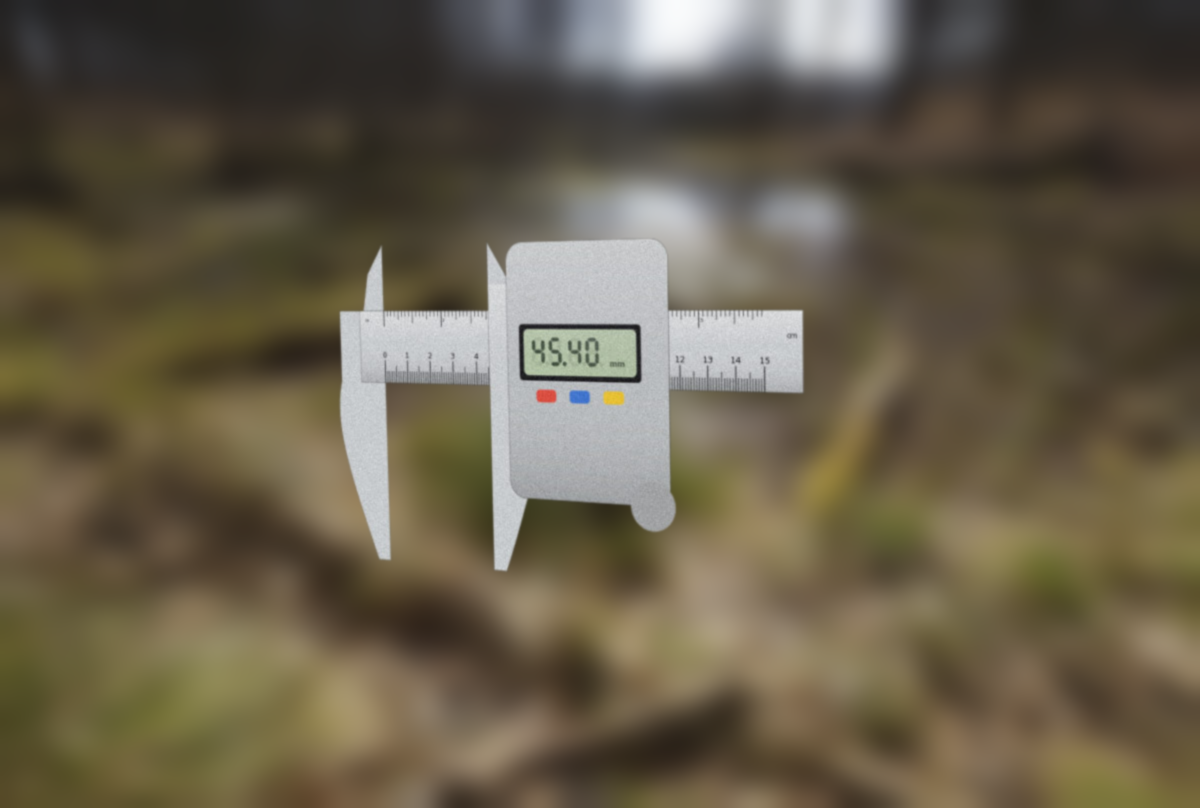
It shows 45.40; mm
